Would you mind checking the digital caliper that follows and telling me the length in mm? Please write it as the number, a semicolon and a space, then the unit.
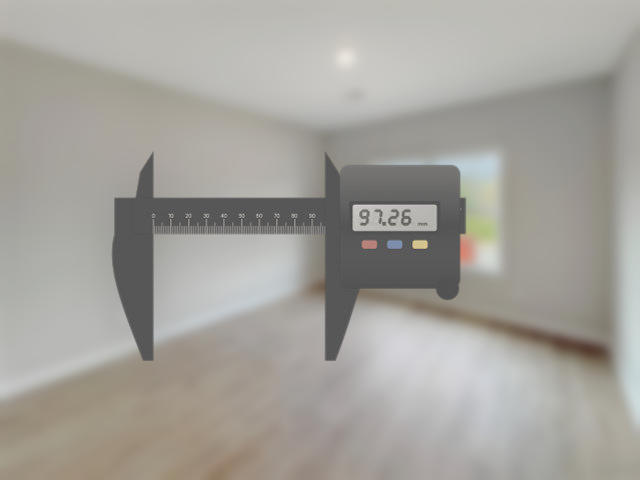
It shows 97.26; mm
